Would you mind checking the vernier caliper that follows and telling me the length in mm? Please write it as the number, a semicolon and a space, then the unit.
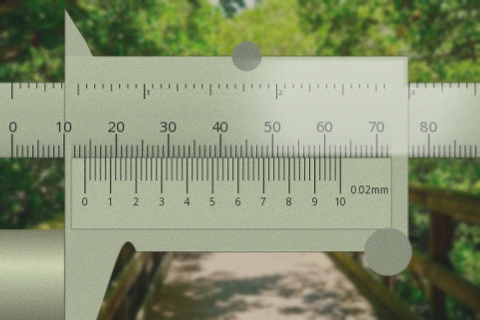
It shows 14.0; mm
